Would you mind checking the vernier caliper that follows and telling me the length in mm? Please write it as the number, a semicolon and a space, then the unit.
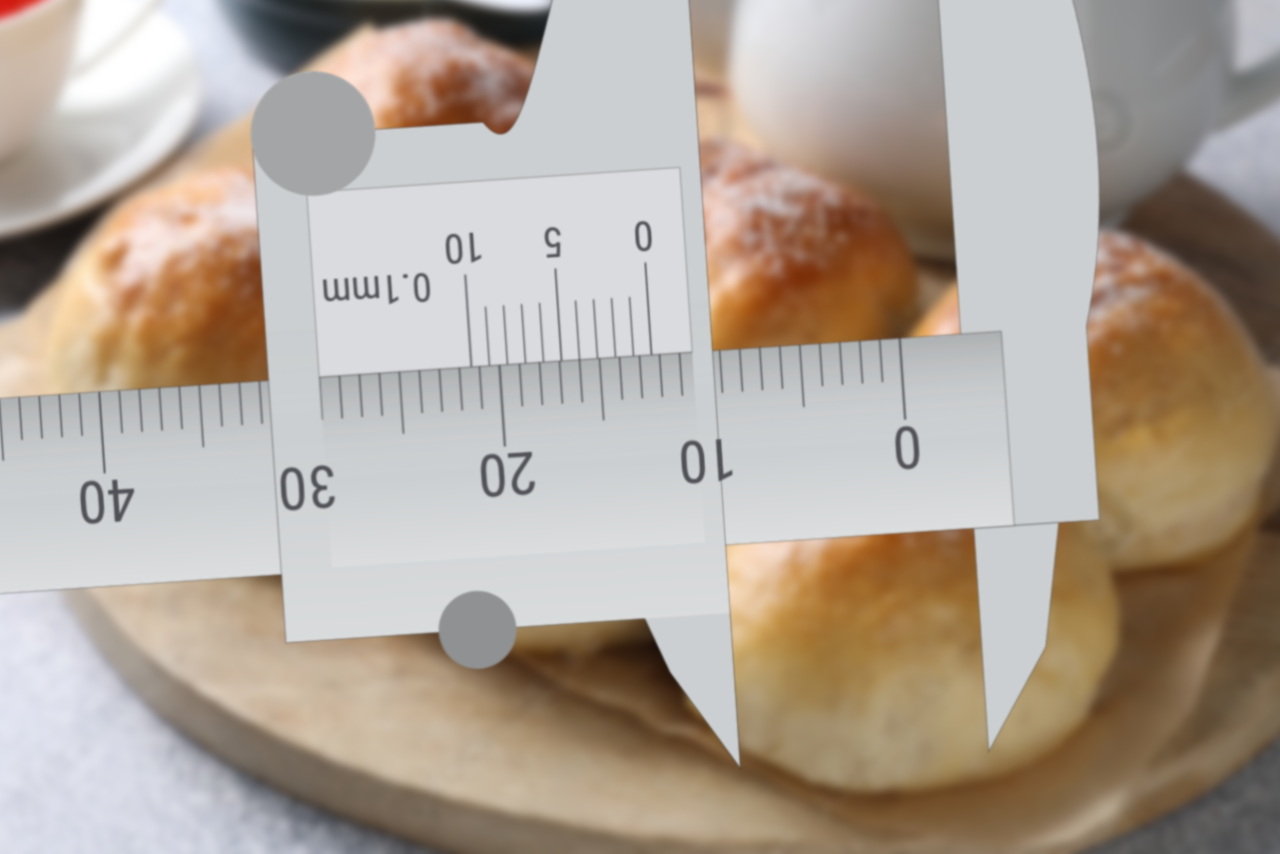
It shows 12.4; mm
